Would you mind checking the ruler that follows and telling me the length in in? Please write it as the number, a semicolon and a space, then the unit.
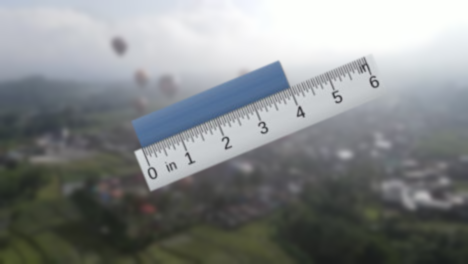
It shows 4; in
